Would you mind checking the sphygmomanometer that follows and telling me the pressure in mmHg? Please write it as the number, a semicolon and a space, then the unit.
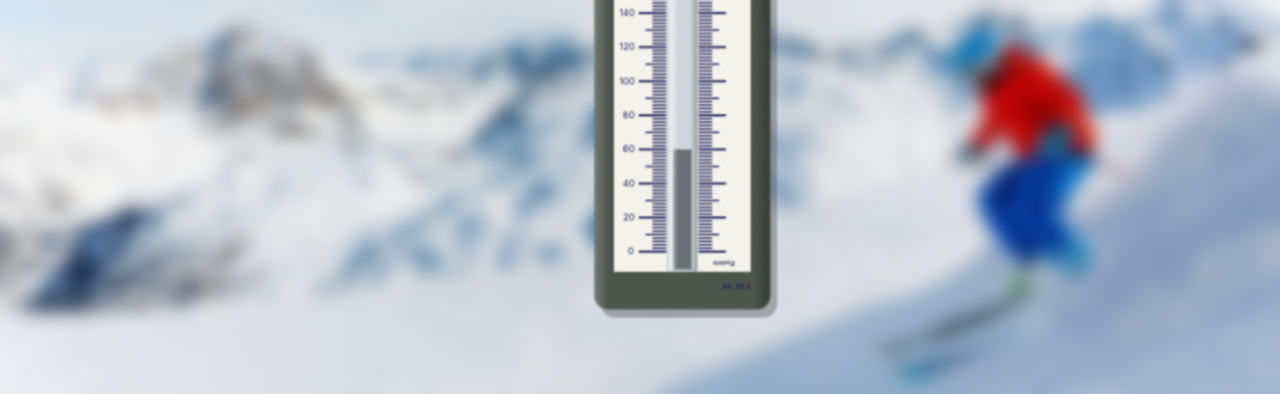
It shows 60; mmHg
